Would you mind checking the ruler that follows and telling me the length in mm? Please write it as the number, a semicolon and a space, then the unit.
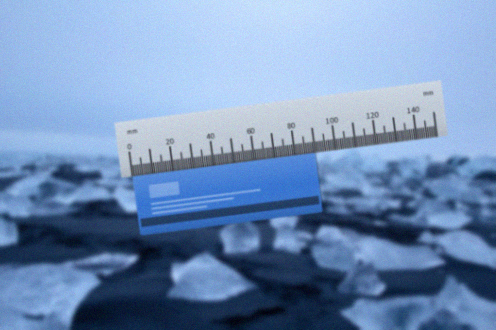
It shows 90; mm
